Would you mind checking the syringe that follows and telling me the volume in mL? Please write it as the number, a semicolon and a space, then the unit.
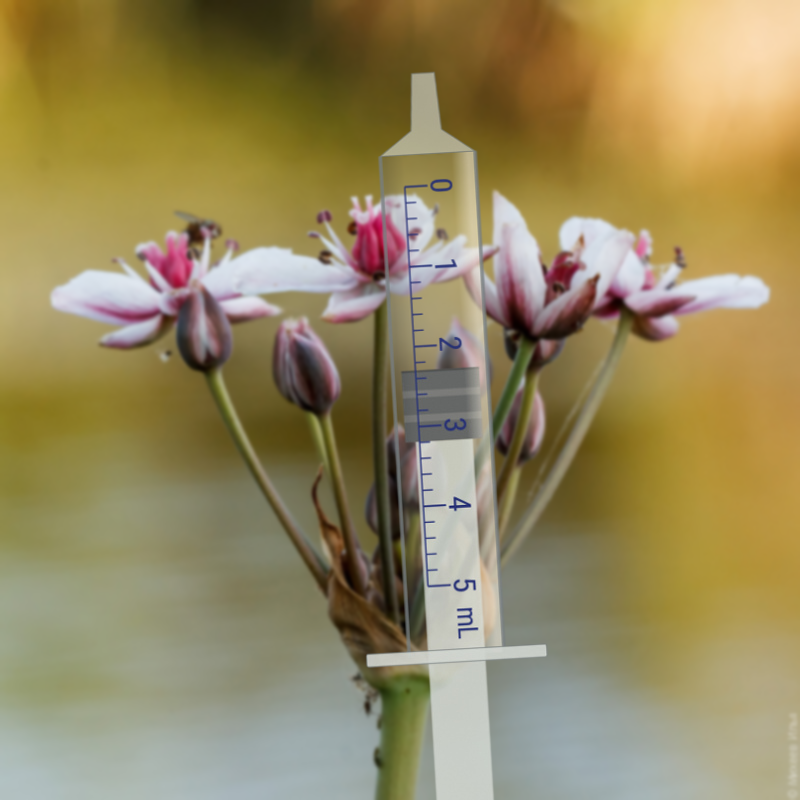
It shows 2.3; mL
